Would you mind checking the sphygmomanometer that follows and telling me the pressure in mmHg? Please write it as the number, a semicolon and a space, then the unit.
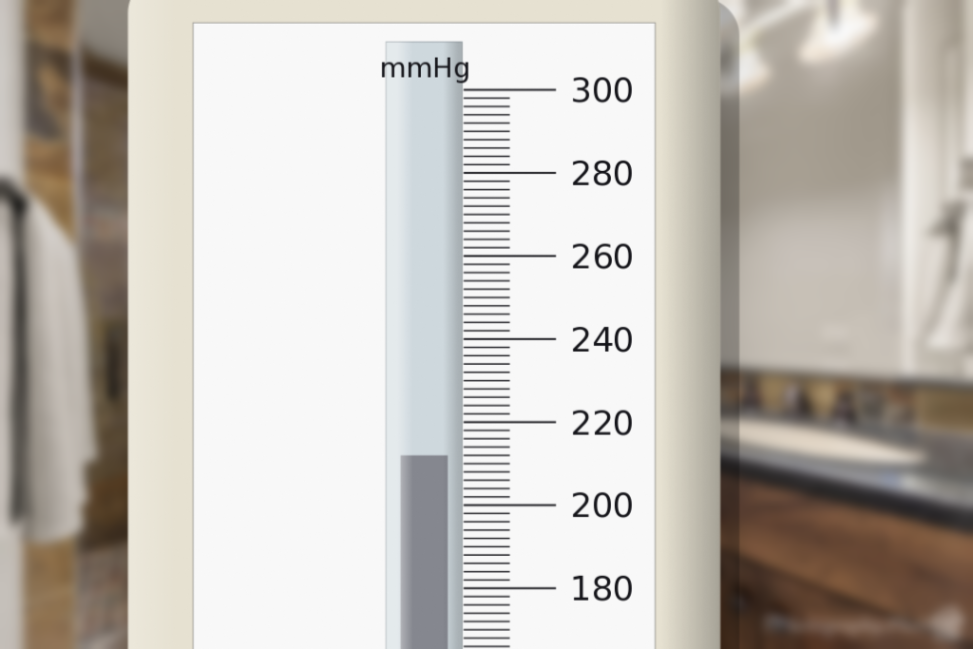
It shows 212; mmHg
